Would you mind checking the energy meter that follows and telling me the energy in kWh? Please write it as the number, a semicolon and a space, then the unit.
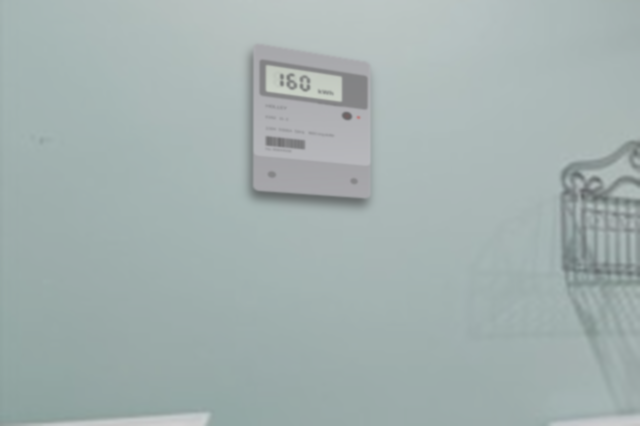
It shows 160; kWh
